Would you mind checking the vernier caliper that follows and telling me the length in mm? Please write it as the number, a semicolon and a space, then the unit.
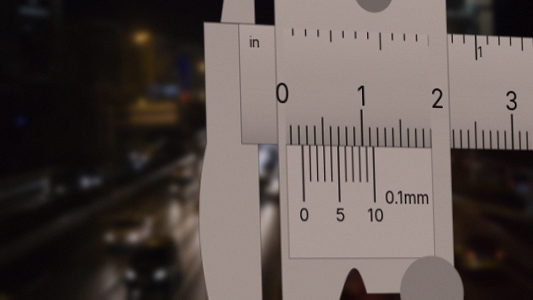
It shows 2.4; mm
